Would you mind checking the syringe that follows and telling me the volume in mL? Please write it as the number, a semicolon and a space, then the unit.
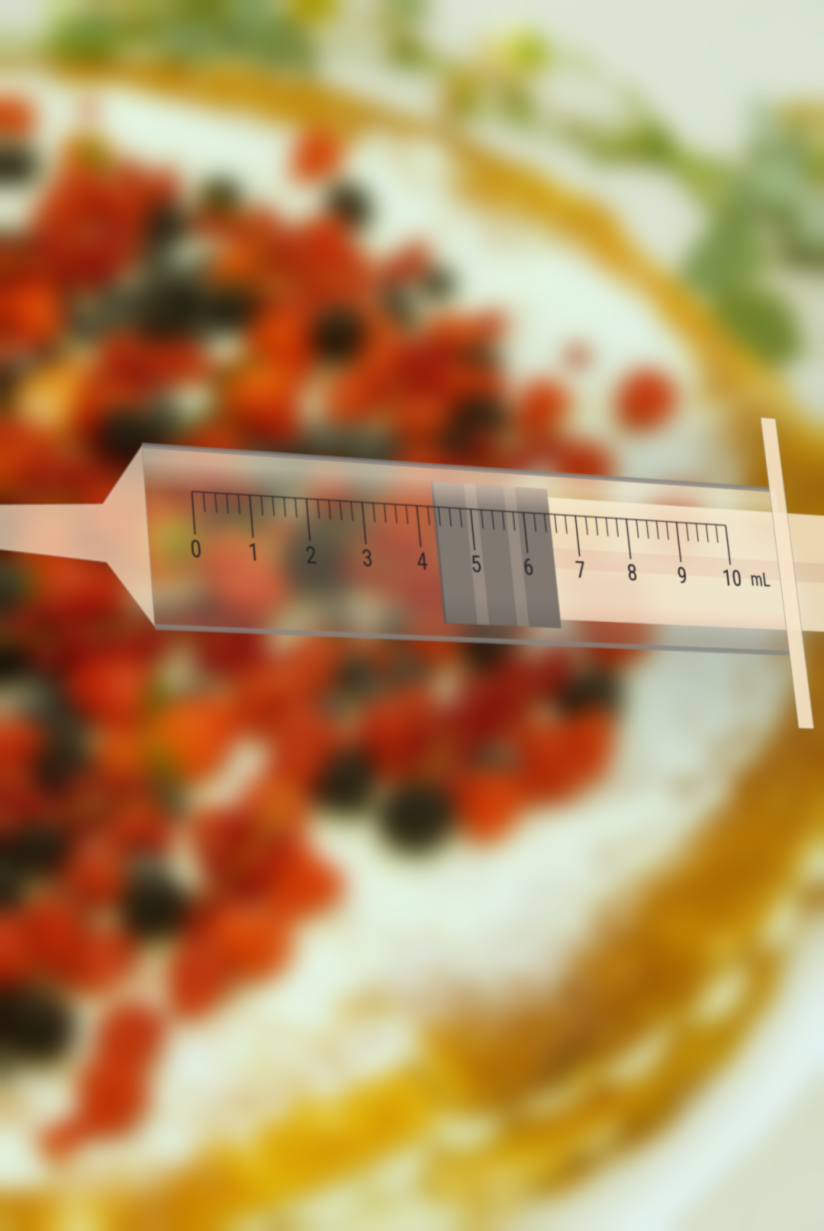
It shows 4.3; mL
